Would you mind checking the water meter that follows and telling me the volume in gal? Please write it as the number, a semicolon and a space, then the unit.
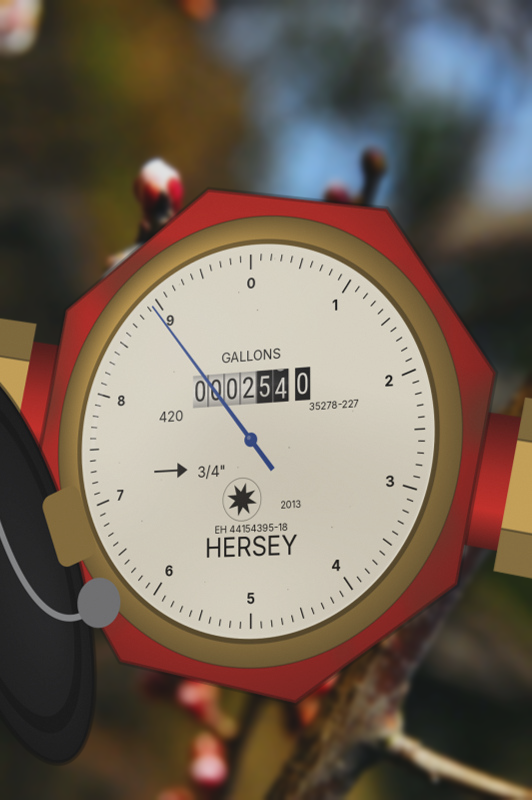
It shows 2538.9; gal
